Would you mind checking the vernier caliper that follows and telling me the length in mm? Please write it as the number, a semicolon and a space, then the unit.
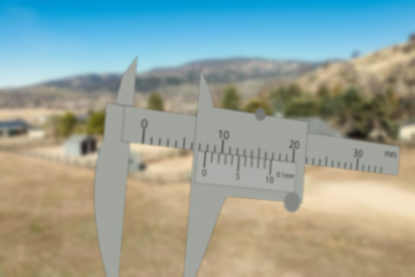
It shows 7.8; mm
